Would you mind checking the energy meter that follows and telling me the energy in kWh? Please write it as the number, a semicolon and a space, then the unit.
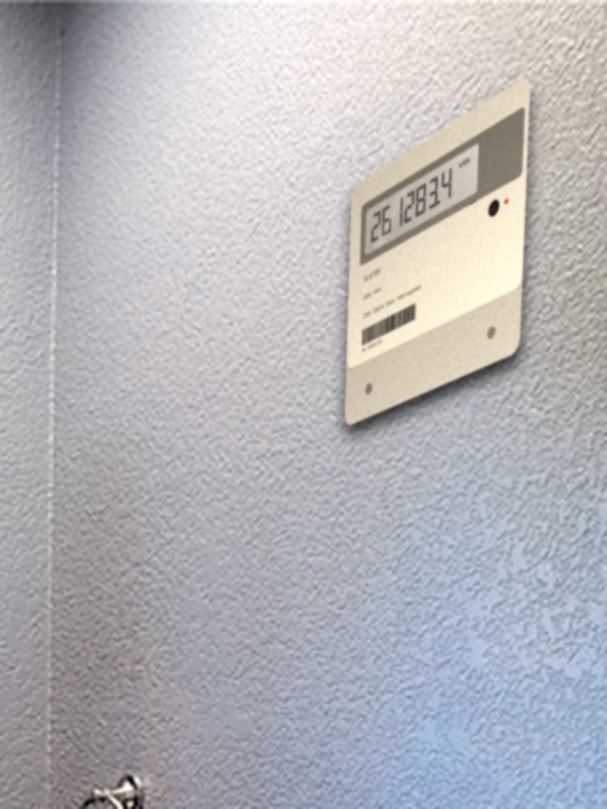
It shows 261283.4; kWh
